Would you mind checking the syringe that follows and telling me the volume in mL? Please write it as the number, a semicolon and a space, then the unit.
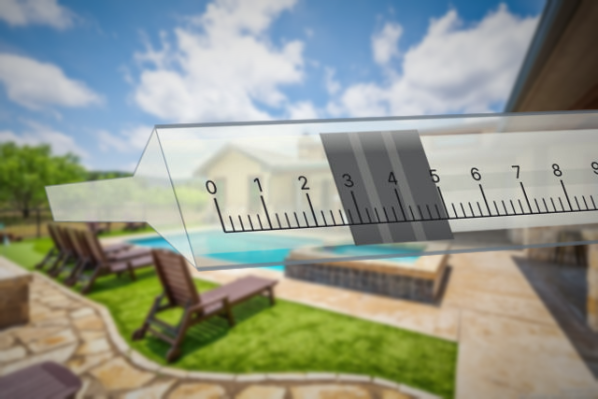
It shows 2.7; mL
